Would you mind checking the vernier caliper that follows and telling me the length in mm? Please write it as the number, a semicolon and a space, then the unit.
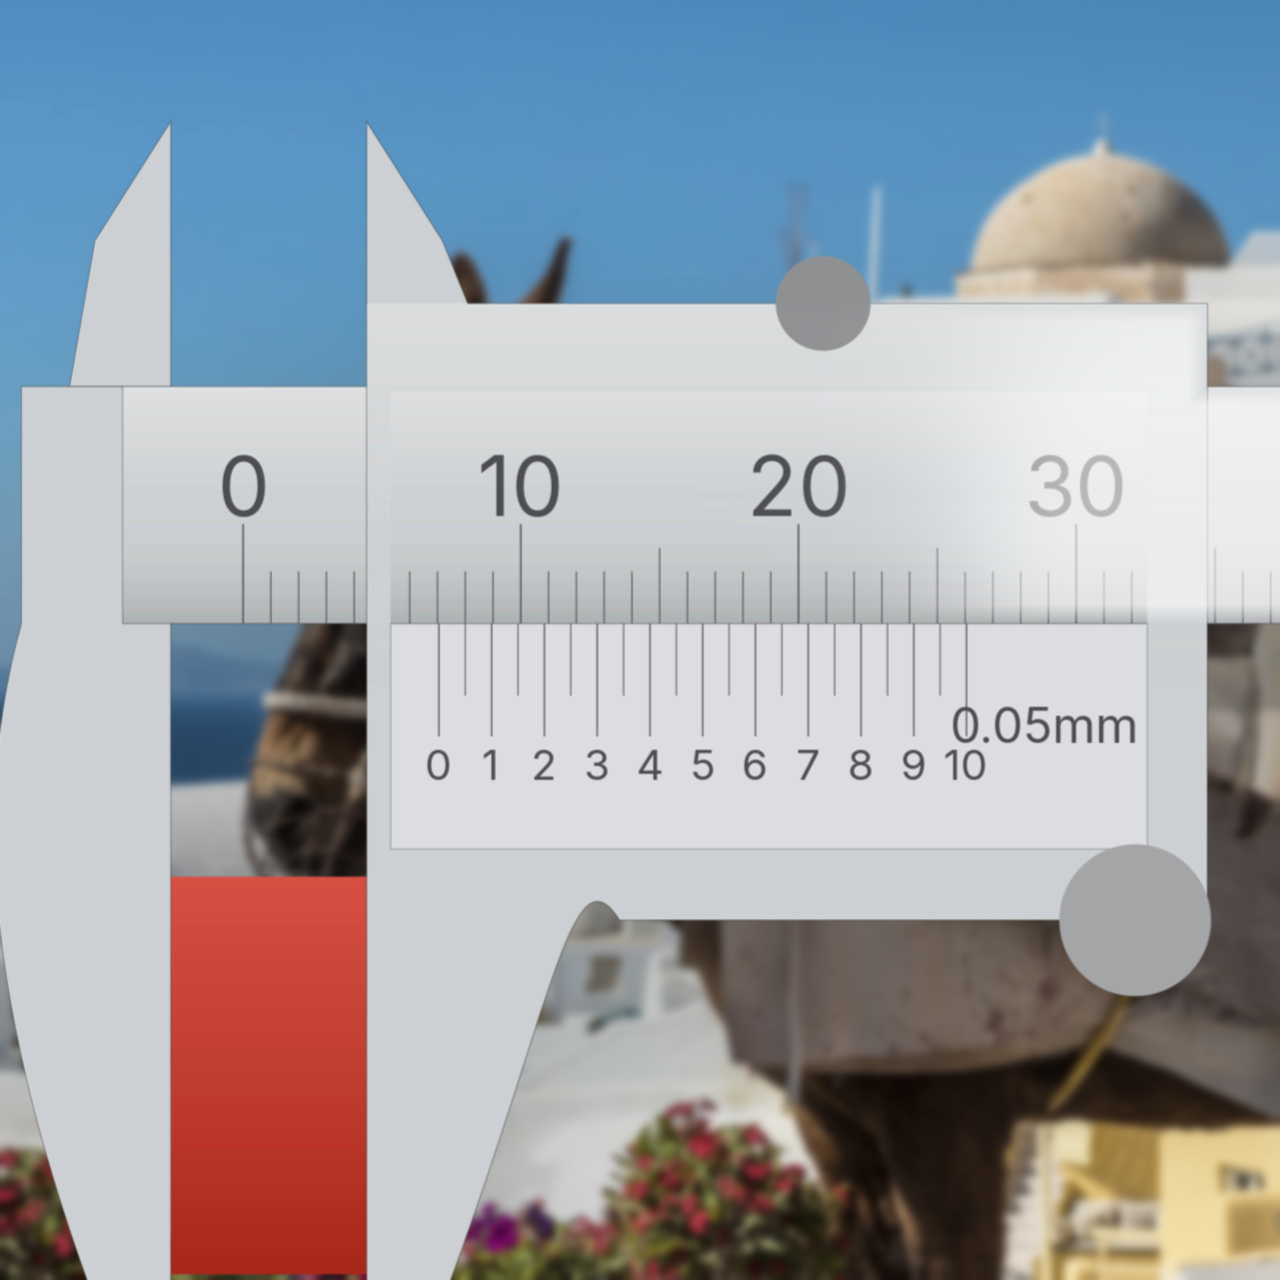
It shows 7.05; mm
